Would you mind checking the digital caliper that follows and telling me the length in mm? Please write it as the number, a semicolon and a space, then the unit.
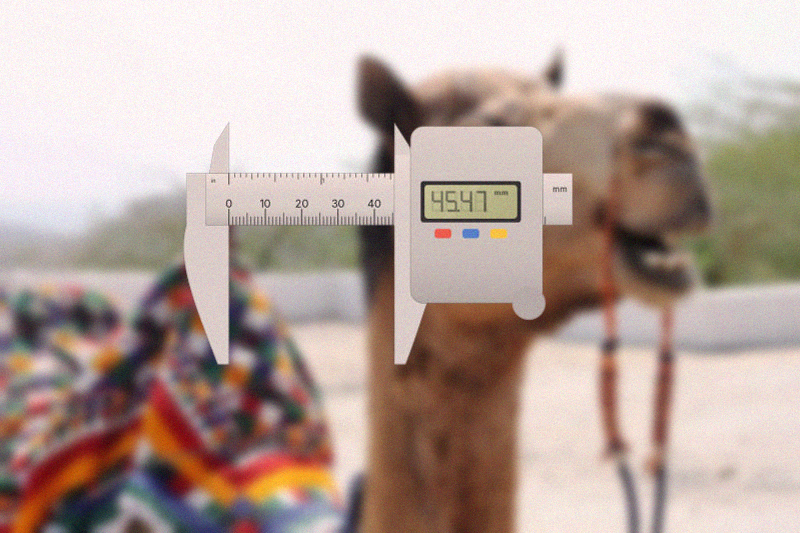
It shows 45.47; mm
